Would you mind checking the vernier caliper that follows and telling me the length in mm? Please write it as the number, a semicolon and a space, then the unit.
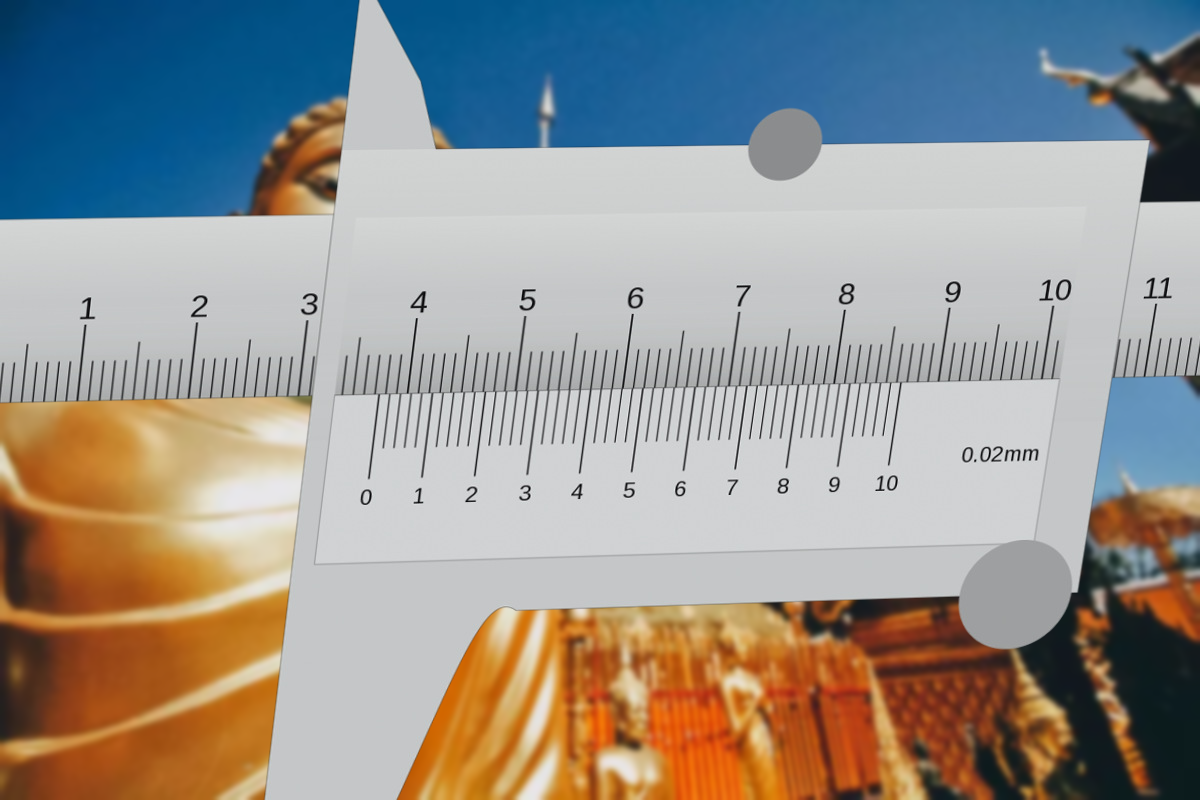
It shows 37.4; mm
